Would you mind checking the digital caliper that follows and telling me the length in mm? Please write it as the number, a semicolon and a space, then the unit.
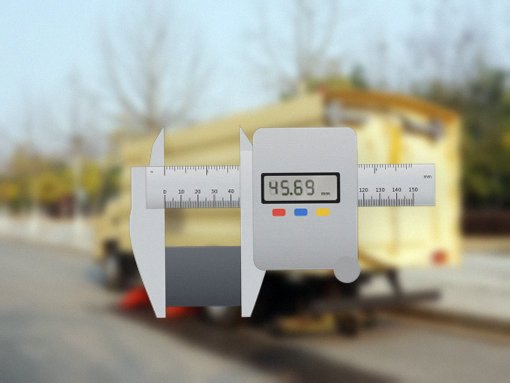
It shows 45.69; mm
